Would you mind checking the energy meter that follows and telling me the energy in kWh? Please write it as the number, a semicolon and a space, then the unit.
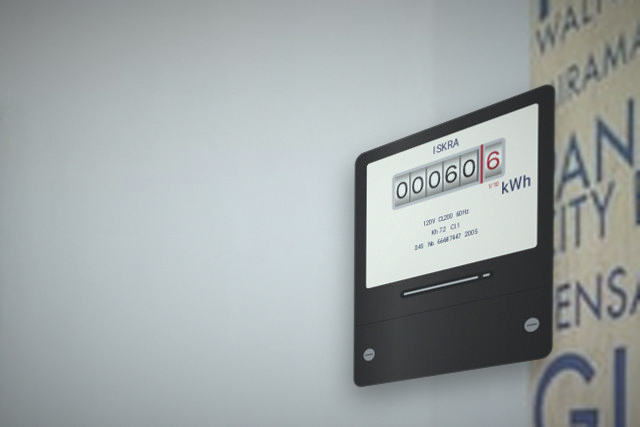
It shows 60.6; kWh
